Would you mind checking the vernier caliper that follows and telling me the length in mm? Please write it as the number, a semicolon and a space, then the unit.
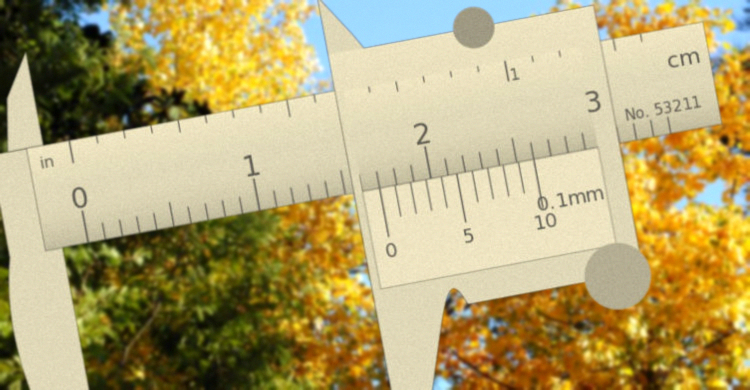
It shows 17.0; mm
